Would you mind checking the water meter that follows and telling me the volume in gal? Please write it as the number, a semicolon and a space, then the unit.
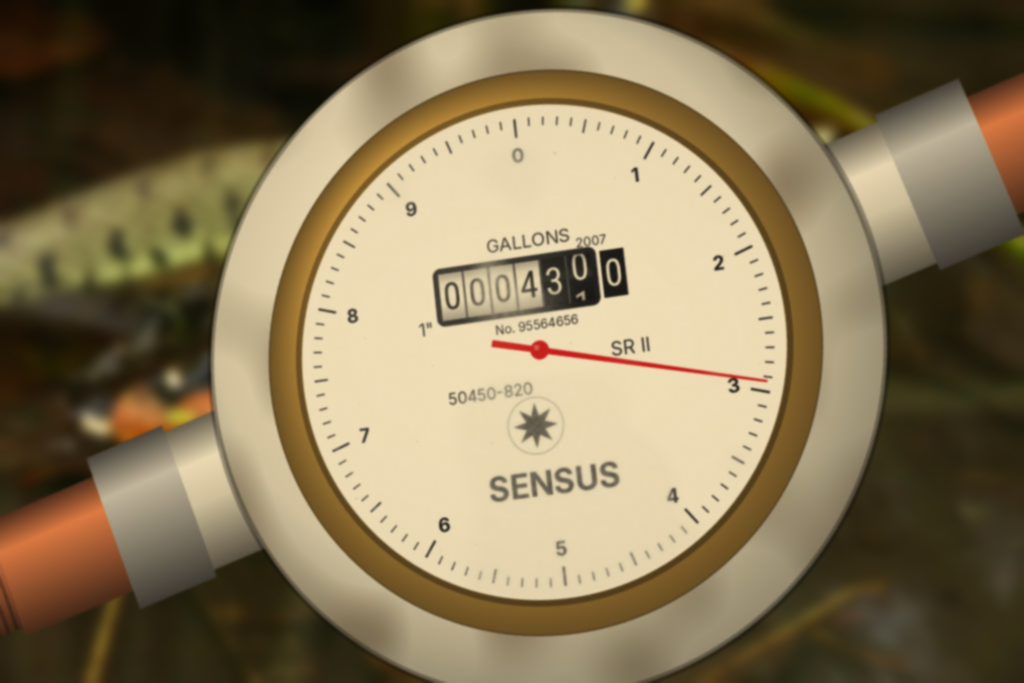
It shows 4302.9; gal
